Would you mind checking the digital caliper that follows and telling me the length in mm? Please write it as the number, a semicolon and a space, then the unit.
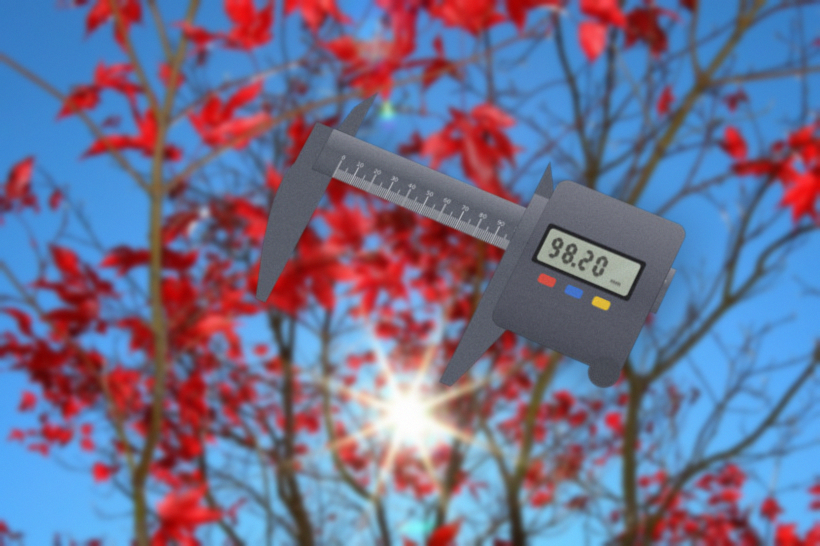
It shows 98.20; mm
